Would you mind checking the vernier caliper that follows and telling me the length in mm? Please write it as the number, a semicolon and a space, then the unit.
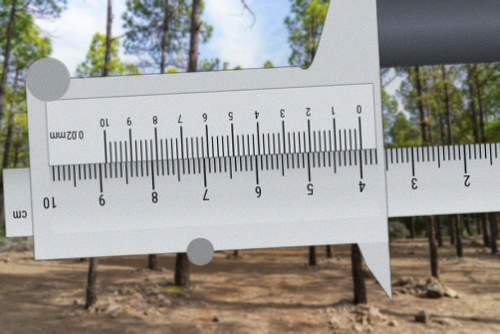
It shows 39.8; mm
